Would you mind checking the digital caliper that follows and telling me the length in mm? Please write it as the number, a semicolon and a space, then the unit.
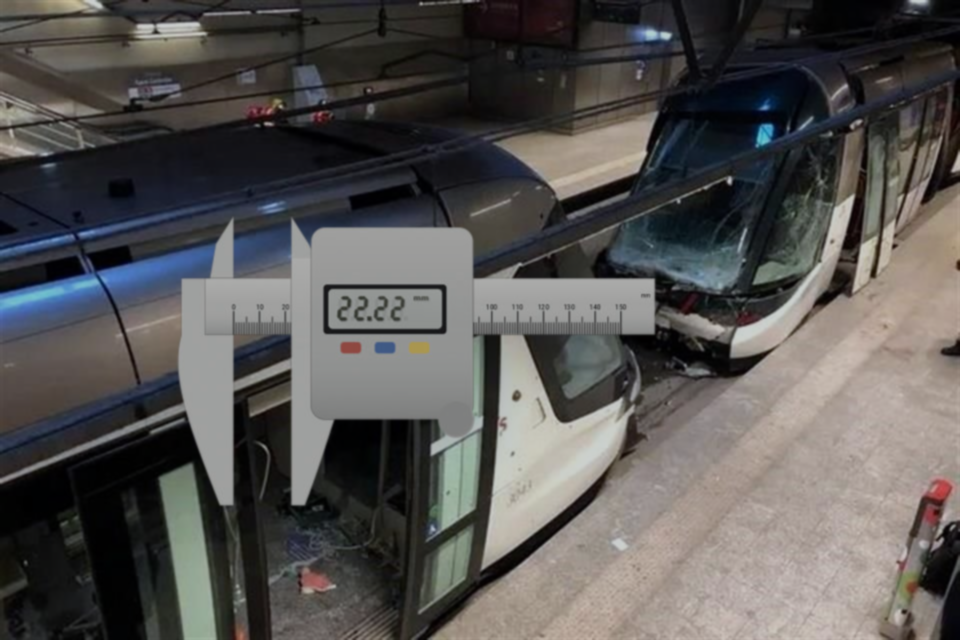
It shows 22.22; mm
